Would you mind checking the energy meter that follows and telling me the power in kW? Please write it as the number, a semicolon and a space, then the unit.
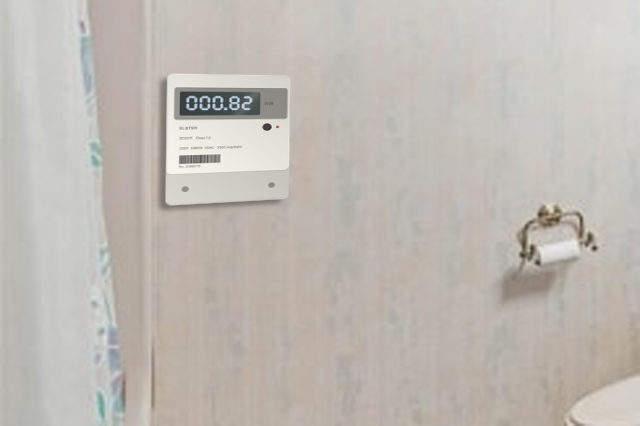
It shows 0.82; kW
